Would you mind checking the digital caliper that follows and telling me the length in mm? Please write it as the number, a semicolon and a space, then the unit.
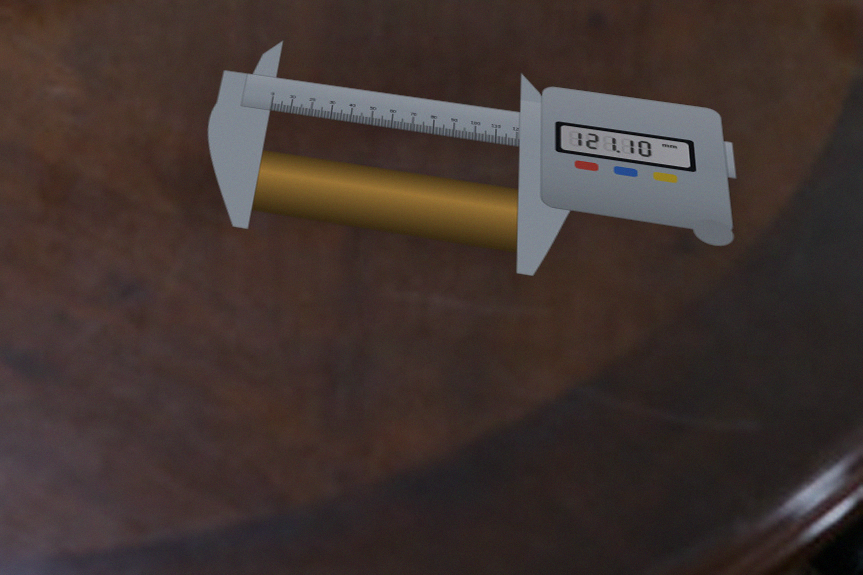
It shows 121.10; mm
